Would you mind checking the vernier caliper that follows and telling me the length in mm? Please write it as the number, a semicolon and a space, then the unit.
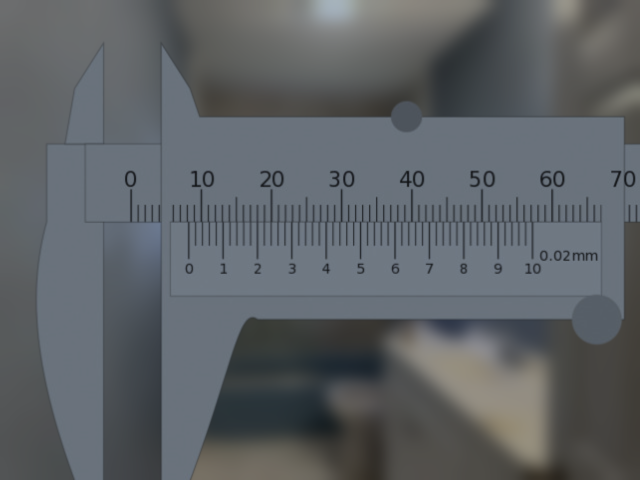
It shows 8.2; mm
